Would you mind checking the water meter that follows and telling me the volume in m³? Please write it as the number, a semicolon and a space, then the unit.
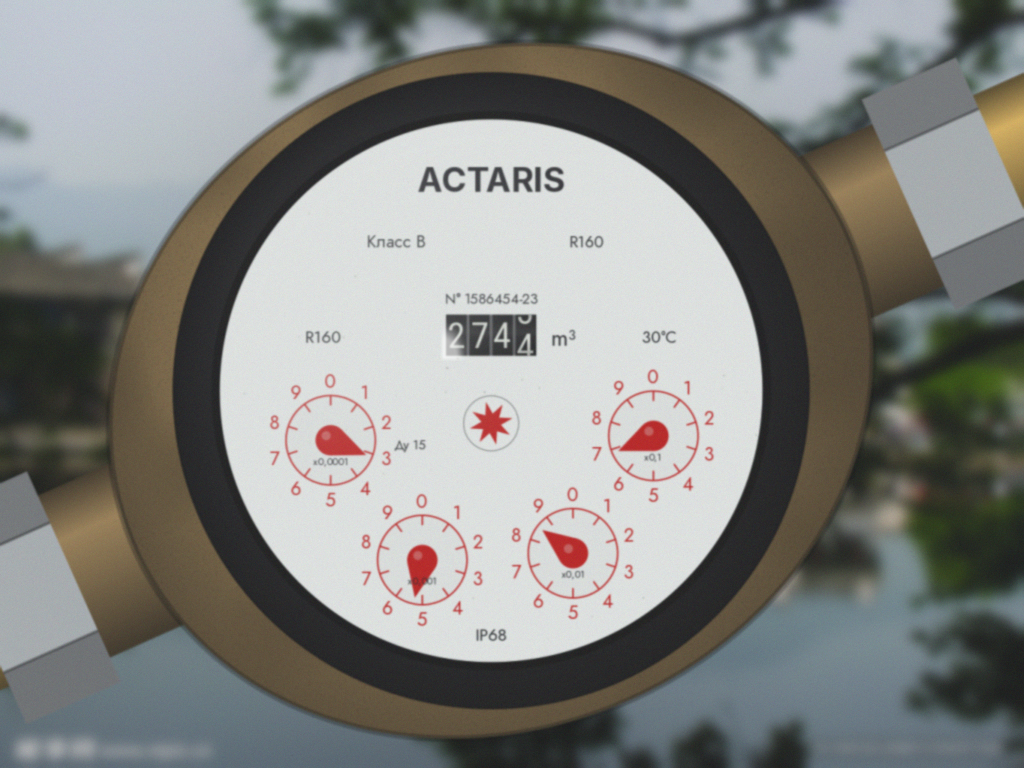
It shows 2743.6853; m³
